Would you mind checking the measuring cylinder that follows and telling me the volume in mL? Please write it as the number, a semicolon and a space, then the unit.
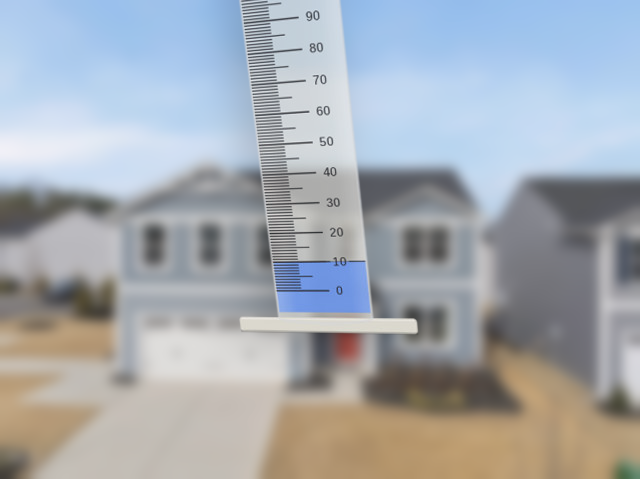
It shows 10; mL
